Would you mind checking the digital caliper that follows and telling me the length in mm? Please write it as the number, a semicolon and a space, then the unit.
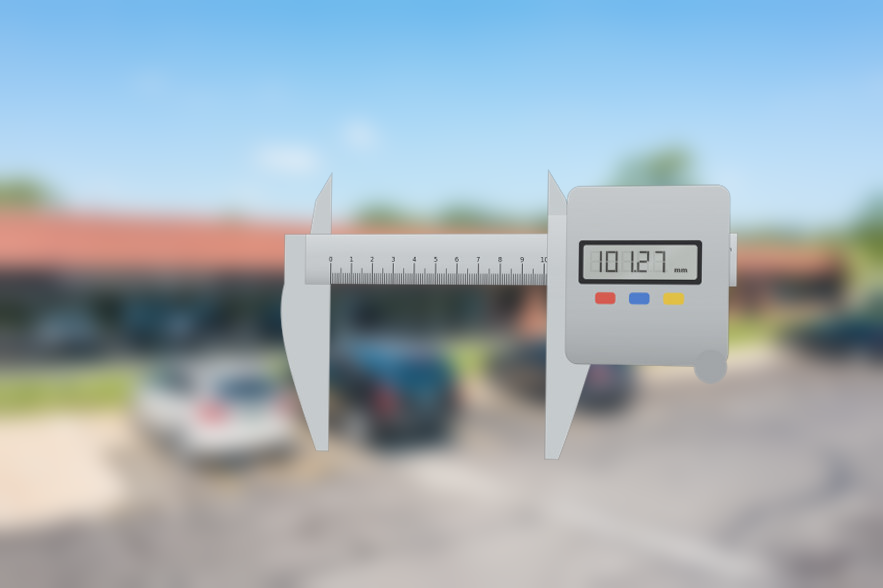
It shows 101.27; mm
